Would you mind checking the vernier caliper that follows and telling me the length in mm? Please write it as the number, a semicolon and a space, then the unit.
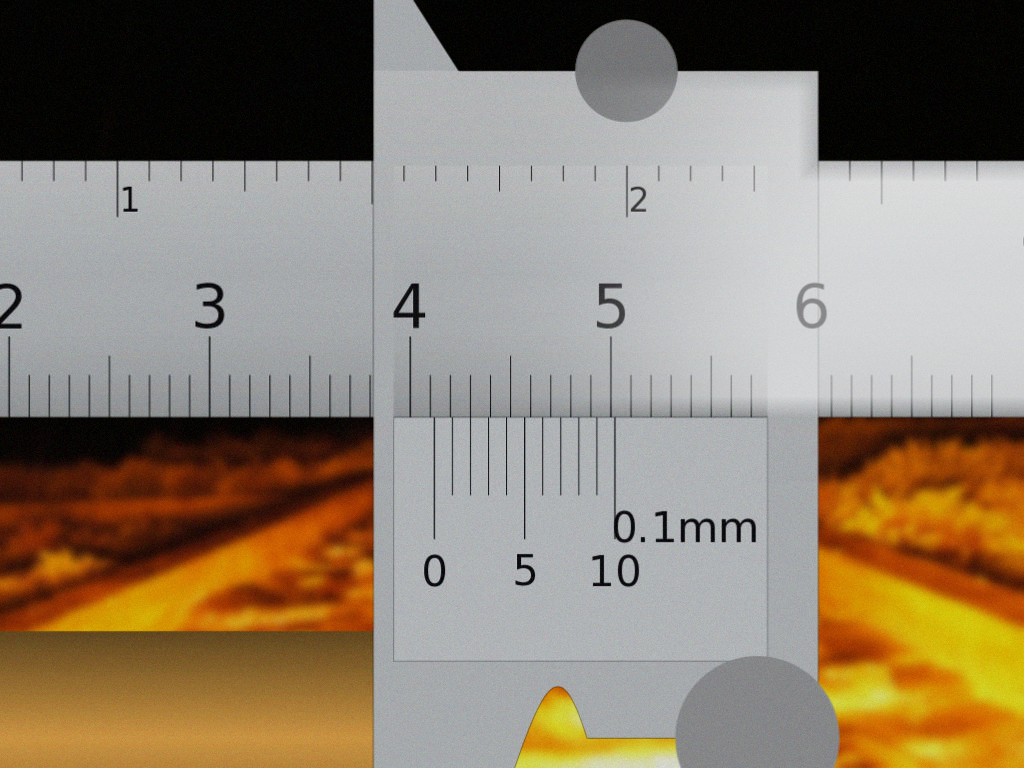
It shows 41.2; mm
